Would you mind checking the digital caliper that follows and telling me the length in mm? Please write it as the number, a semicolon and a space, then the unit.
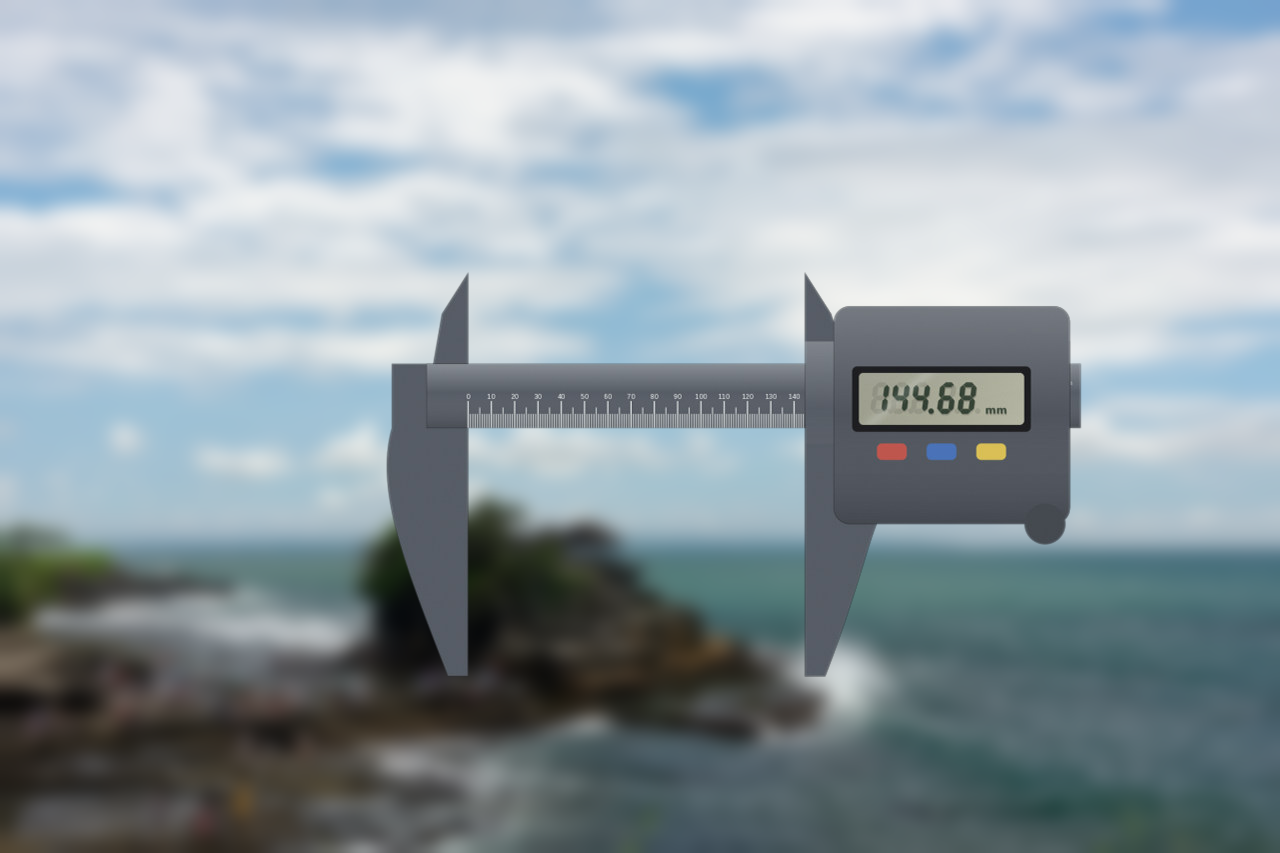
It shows 144.68; mm
